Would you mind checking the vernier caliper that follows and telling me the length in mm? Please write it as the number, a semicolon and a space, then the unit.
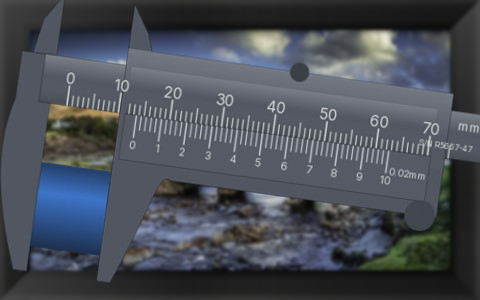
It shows 13.5; mm
